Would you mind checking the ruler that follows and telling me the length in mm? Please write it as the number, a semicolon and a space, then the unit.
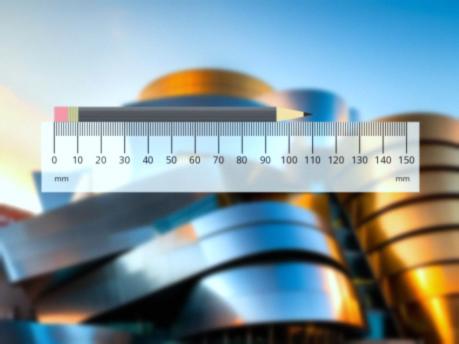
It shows 110; mm
